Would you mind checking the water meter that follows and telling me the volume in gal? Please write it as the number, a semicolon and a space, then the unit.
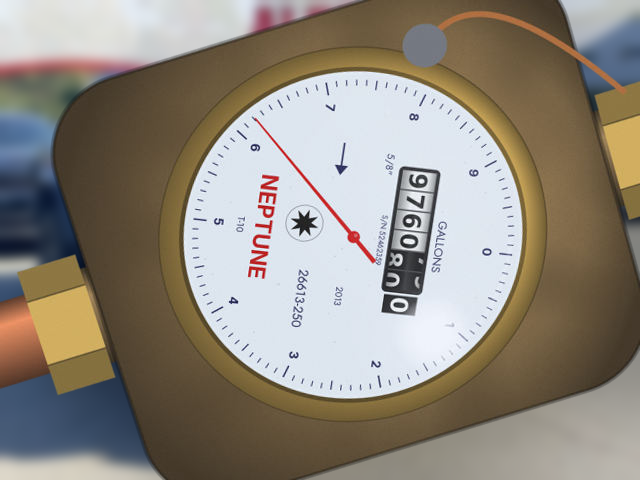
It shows 9760796.2; gal
